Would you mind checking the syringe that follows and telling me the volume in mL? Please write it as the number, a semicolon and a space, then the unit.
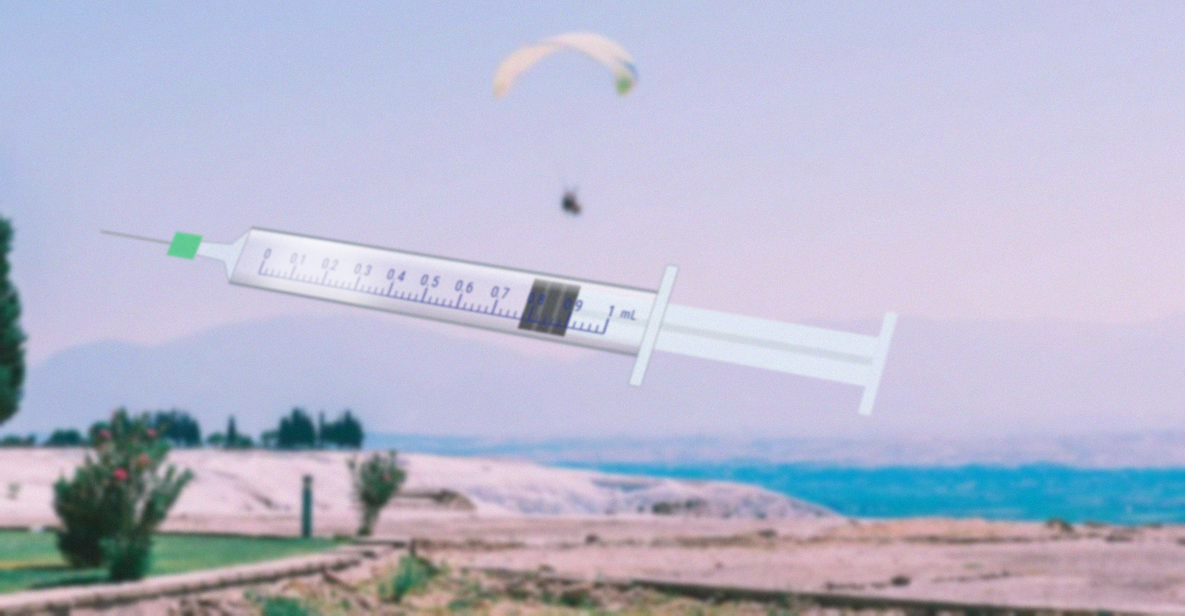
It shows 0.78; mL
